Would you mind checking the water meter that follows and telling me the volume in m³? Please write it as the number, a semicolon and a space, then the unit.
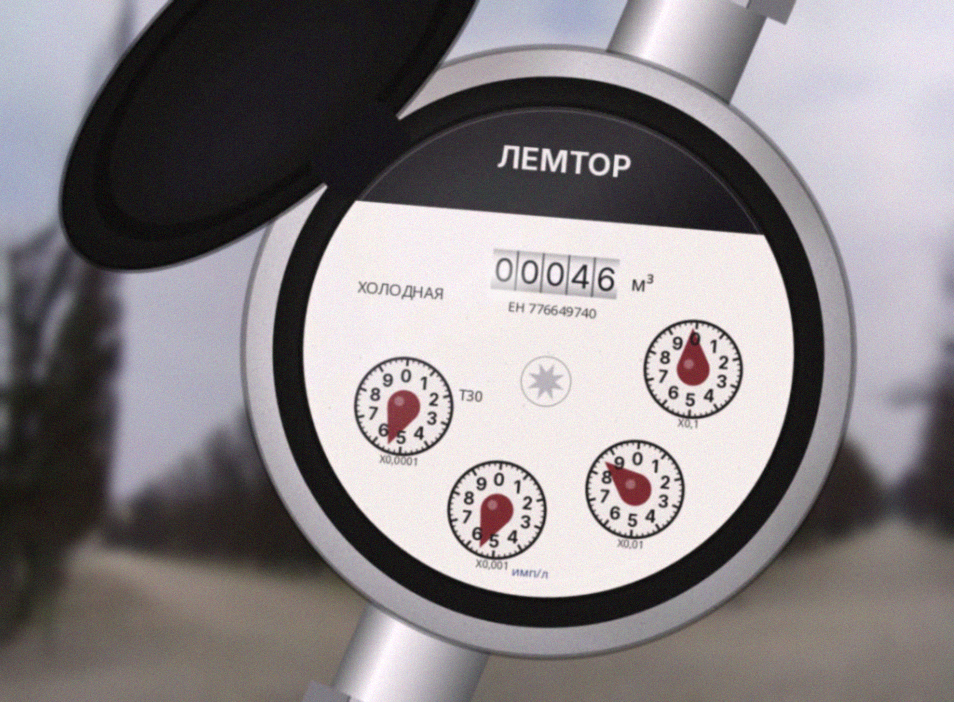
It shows 45.9855; m³
